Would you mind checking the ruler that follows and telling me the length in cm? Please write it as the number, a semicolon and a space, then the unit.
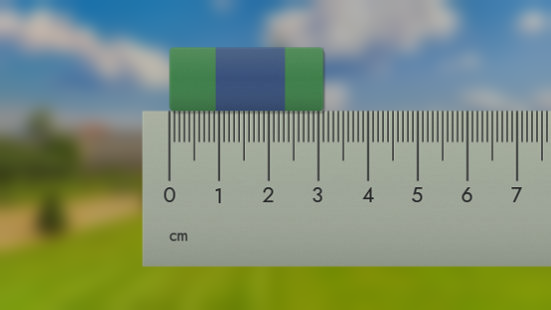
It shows 3.1; cm
